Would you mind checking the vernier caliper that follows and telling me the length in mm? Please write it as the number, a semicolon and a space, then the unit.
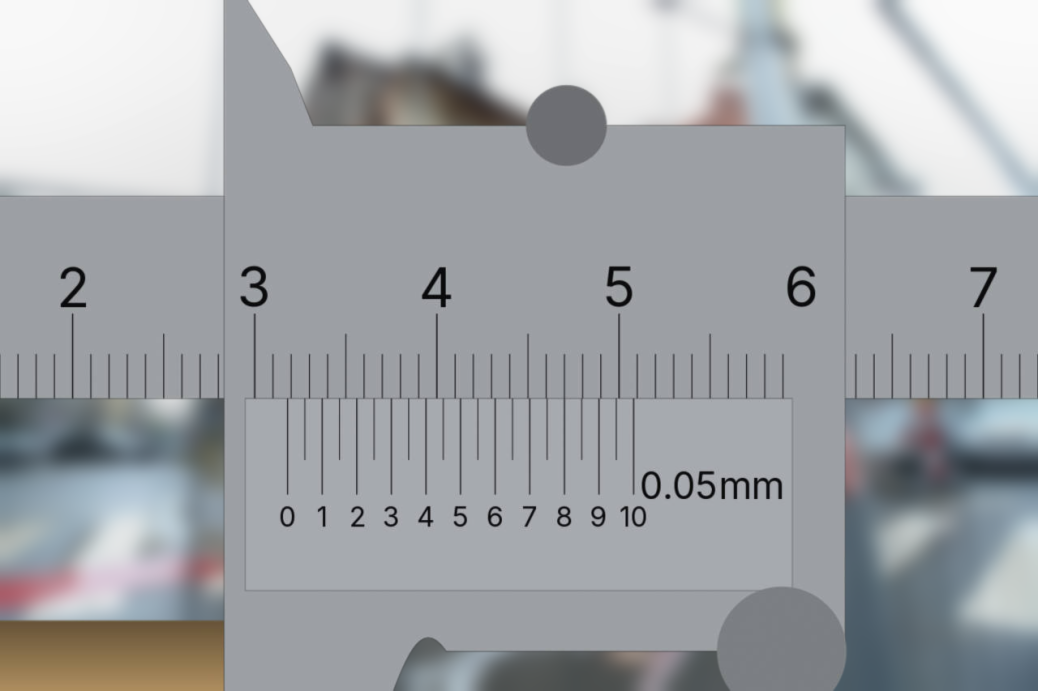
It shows 31.8; mm
